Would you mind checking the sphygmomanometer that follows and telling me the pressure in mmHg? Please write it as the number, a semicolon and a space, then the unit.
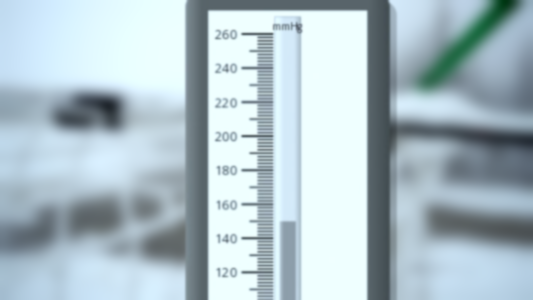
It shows 150; mmHg
